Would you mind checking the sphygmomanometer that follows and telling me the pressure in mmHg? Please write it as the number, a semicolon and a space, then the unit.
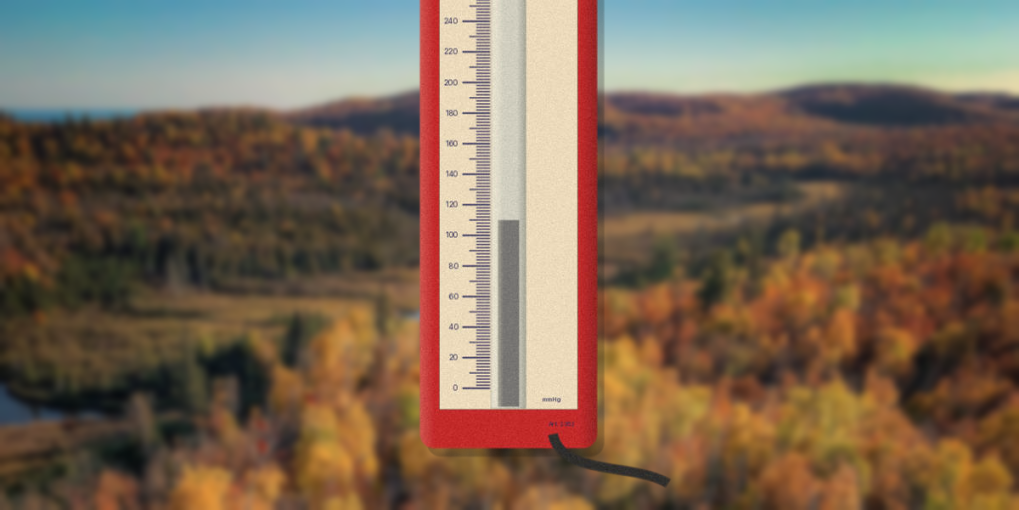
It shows 110; mmHg
